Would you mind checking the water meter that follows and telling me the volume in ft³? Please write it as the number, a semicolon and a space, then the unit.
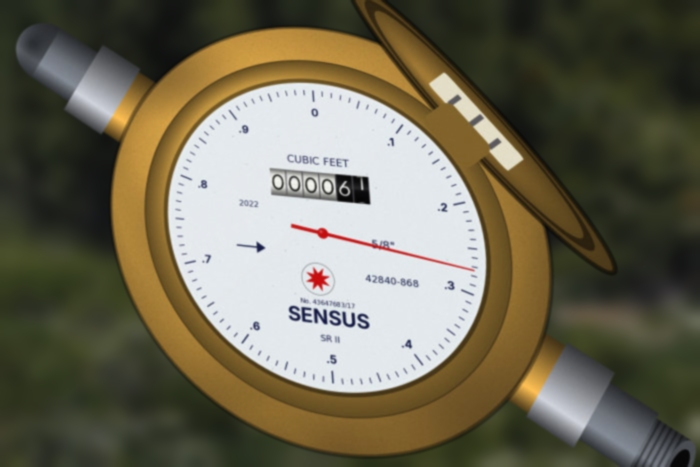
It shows 61.27; ft³
